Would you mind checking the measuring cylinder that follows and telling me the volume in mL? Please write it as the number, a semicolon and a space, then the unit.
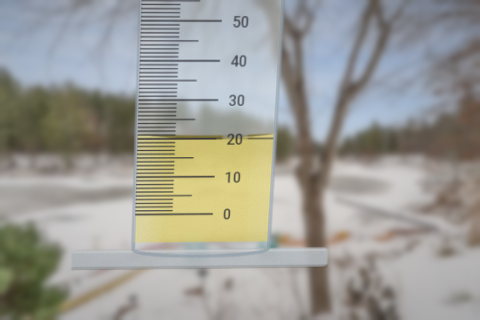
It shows 20; mL
